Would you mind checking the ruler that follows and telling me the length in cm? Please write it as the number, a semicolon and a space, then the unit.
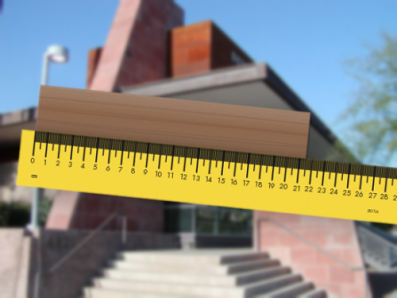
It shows 21.5; cm
